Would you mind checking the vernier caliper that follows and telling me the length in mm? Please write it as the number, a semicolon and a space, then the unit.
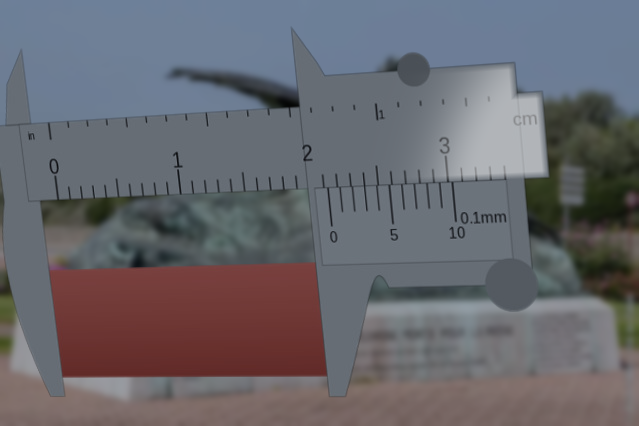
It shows 21.3; mm
